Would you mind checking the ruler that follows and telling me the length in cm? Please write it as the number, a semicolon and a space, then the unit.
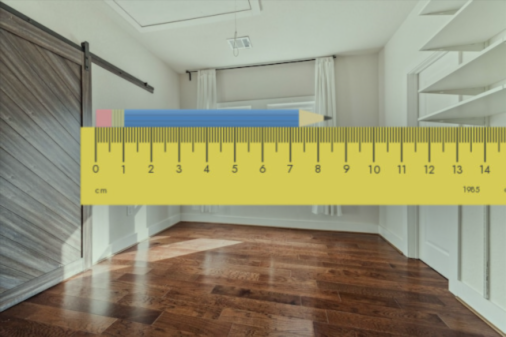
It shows 8.5; cm
